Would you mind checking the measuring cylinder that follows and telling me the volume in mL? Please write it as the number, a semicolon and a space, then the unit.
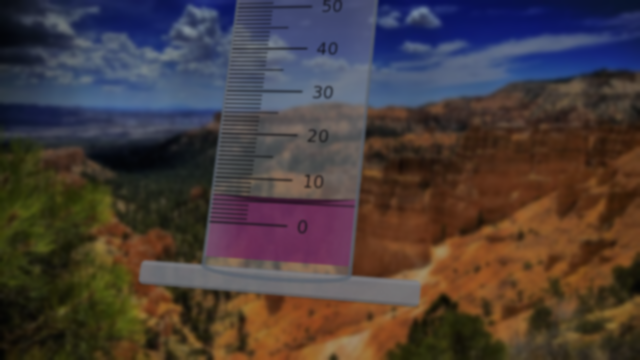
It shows 5; mL
